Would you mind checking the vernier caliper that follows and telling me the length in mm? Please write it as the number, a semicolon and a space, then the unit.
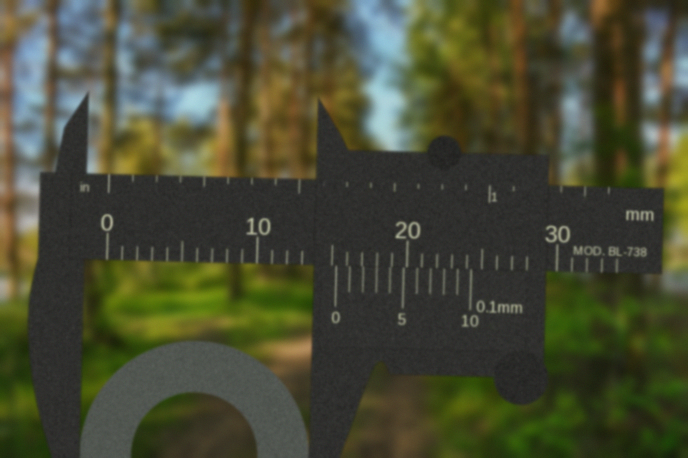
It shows 15.3; mm
